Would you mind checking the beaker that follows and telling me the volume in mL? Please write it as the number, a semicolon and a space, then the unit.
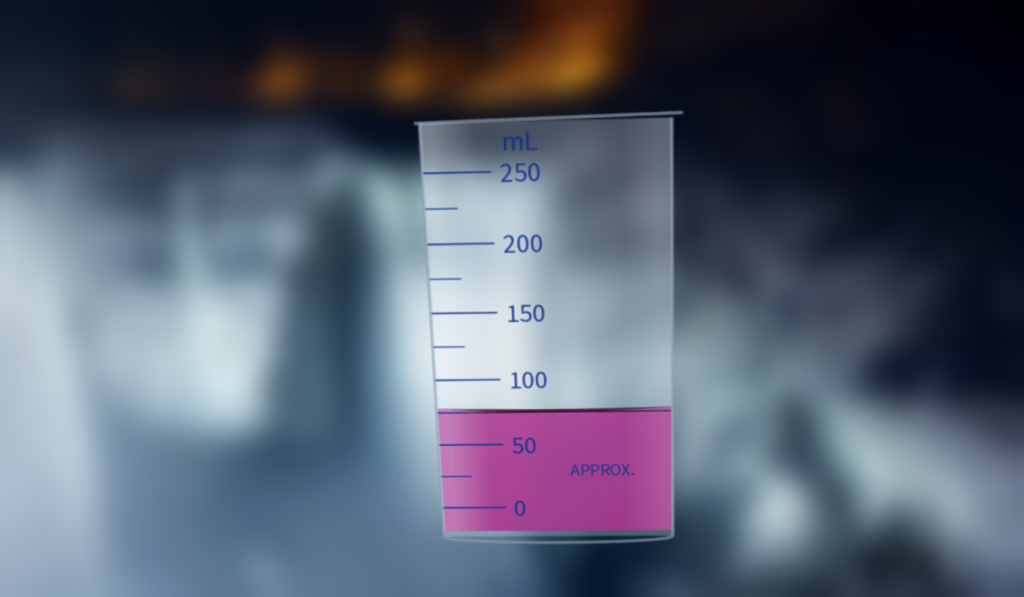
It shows 75; mL
